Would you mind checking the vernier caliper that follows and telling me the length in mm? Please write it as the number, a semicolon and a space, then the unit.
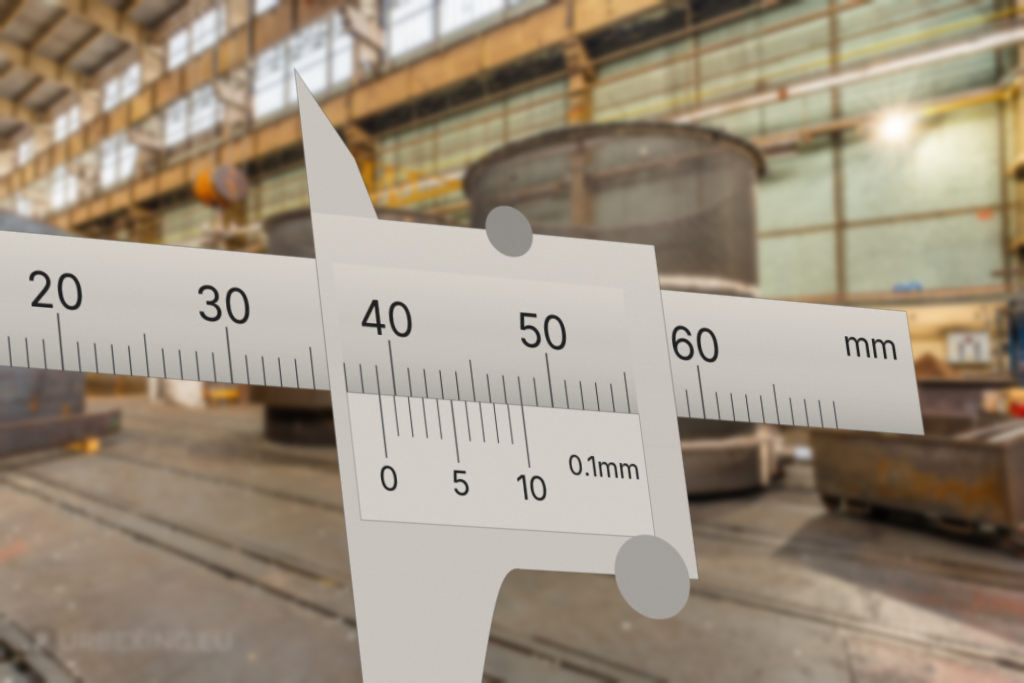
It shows 39.0; mm
